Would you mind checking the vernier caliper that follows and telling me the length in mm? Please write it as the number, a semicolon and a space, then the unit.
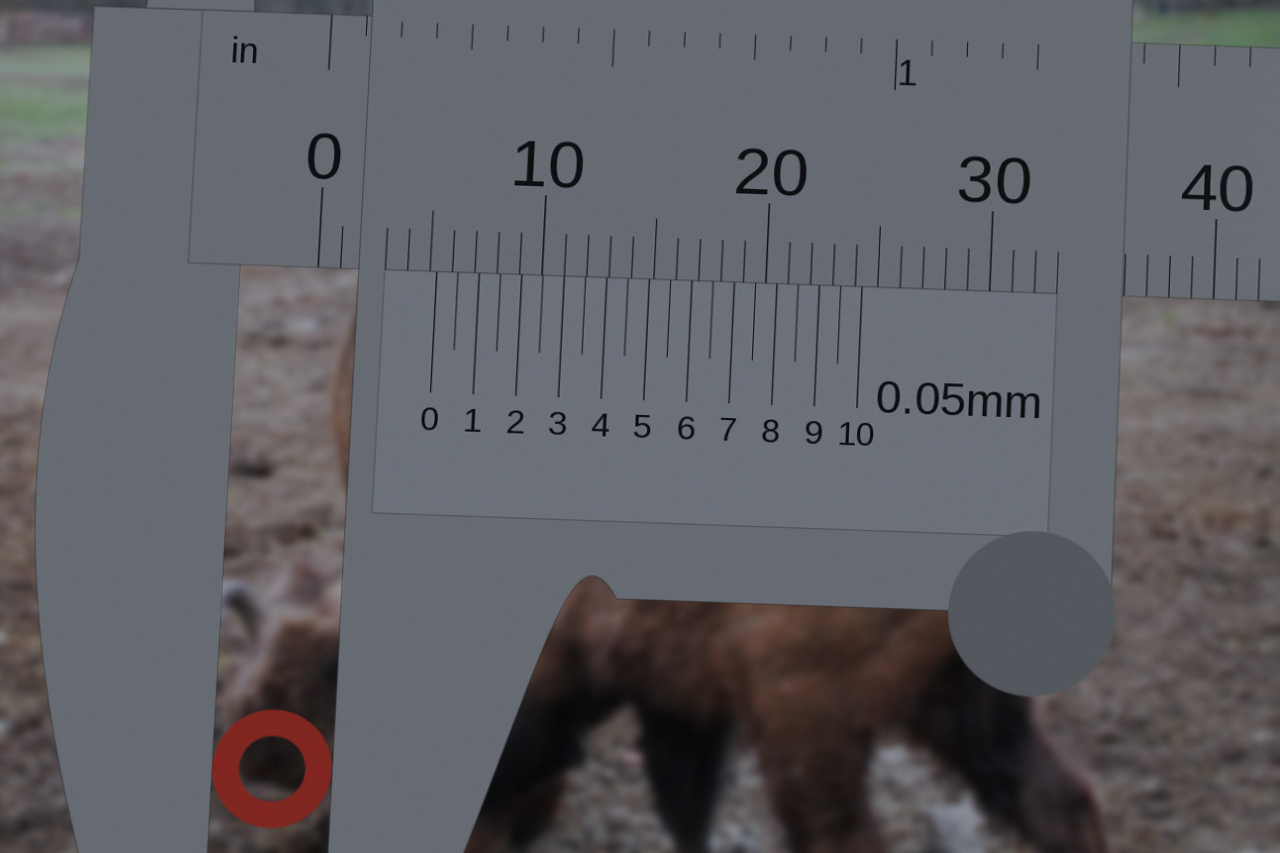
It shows 5.3; mm
